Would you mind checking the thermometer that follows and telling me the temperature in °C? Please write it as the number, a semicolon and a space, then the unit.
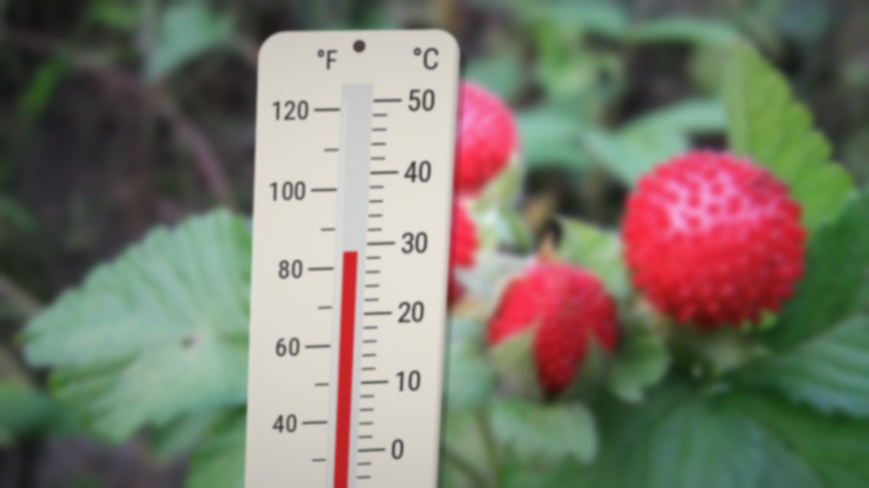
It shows 29; °C
